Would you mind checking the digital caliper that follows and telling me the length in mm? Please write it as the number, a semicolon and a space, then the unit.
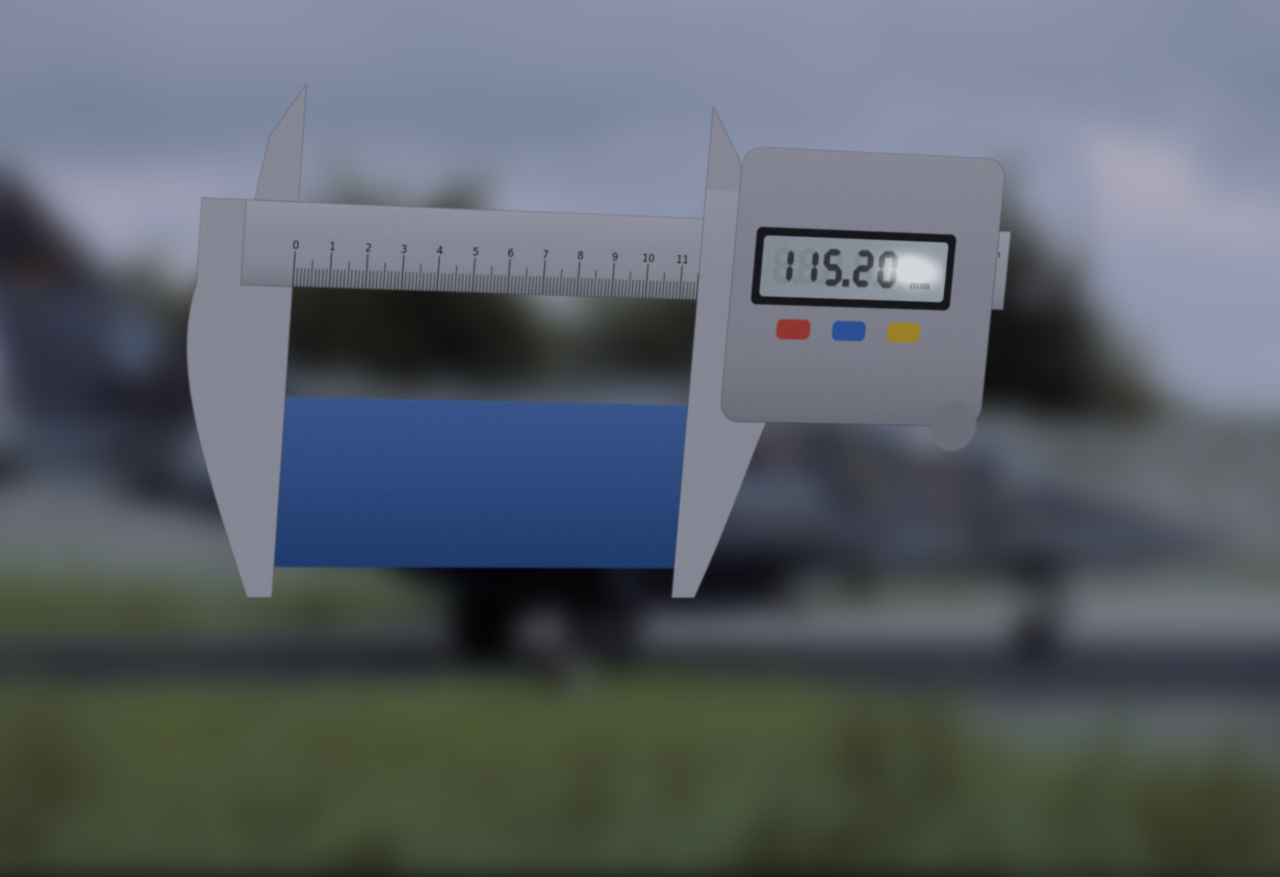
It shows 115.20; mm
